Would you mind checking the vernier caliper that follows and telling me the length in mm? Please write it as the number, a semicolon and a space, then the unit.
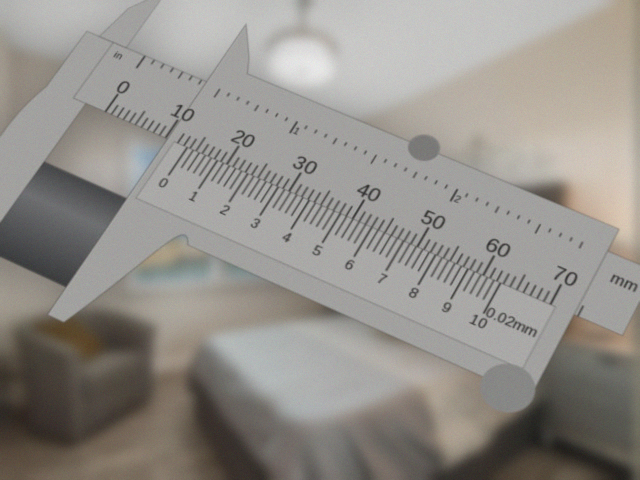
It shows 13.6; mm
